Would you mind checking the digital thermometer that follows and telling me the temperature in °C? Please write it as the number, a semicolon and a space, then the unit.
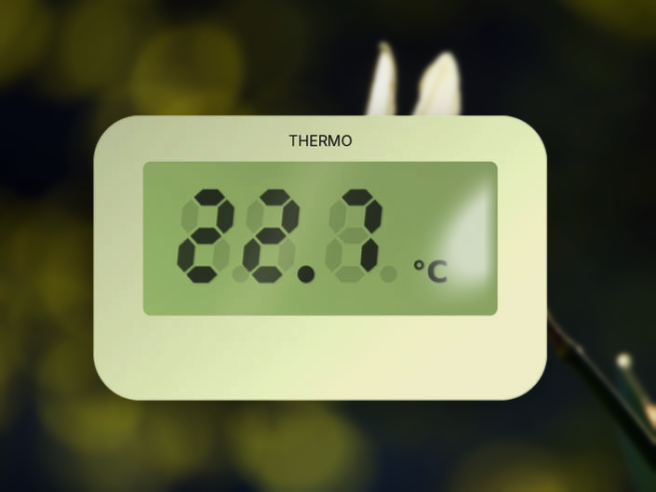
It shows 22.7; °C
